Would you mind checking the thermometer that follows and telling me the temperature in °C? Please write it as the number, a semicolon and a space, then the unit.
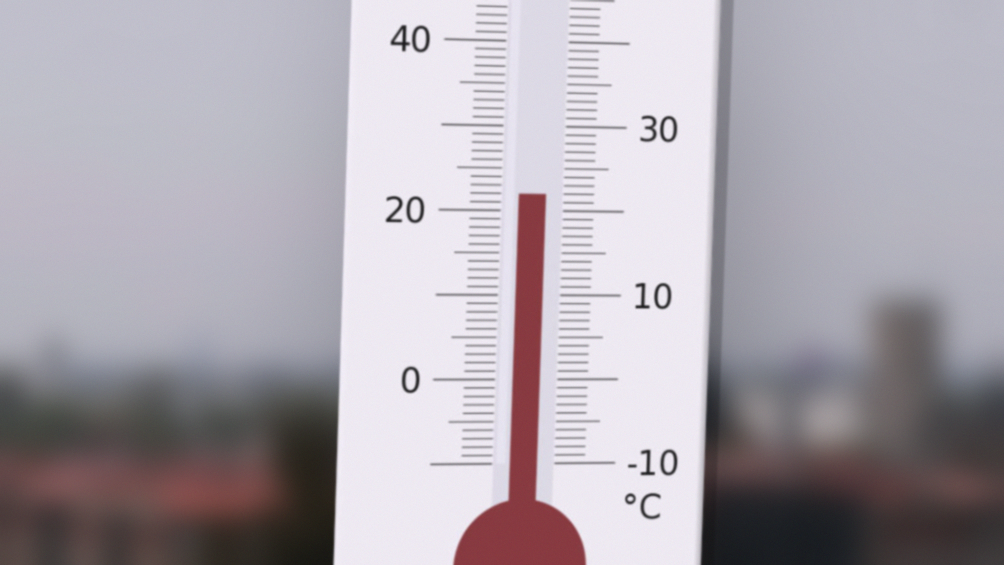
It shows 22; °C
